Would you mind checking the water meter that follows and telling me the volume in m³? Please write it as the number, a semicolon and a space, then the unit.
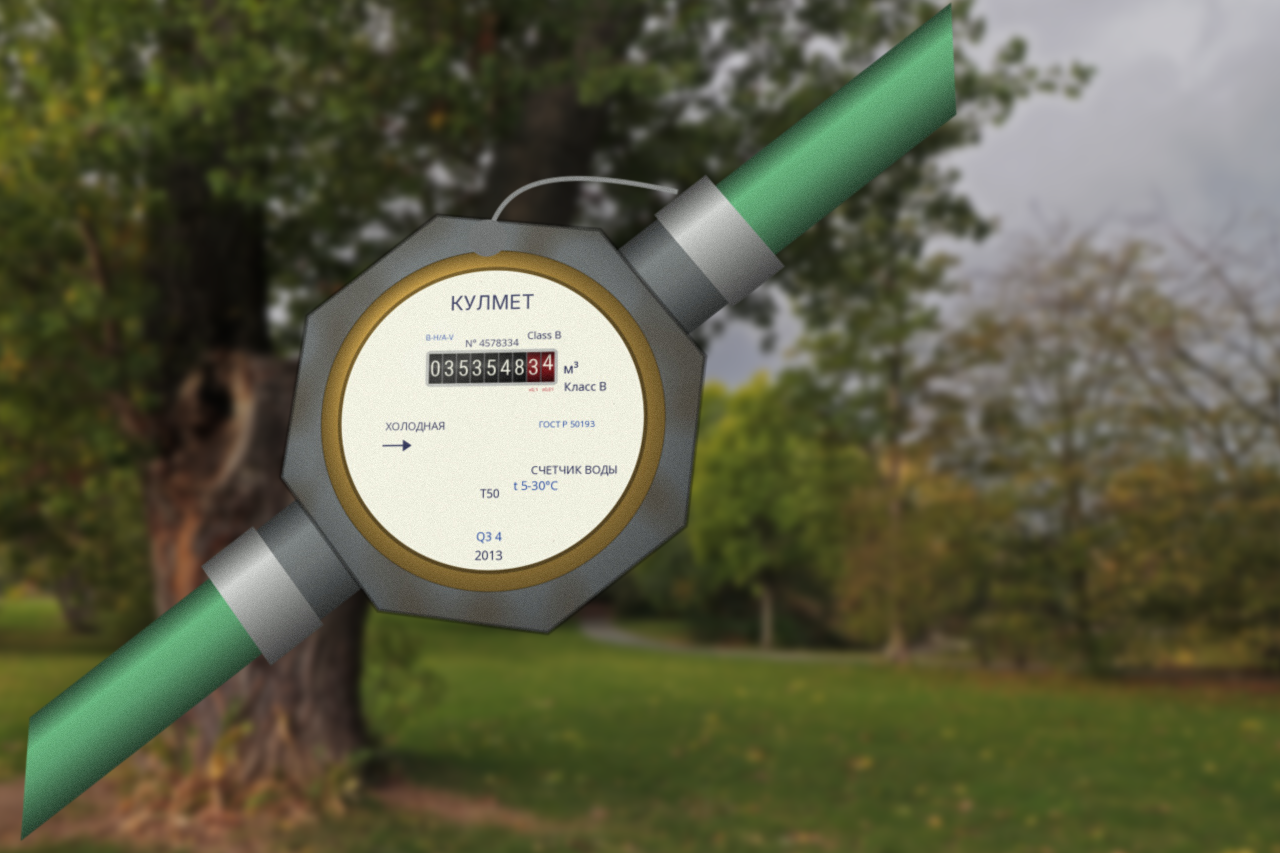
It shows 353548.34; m³
